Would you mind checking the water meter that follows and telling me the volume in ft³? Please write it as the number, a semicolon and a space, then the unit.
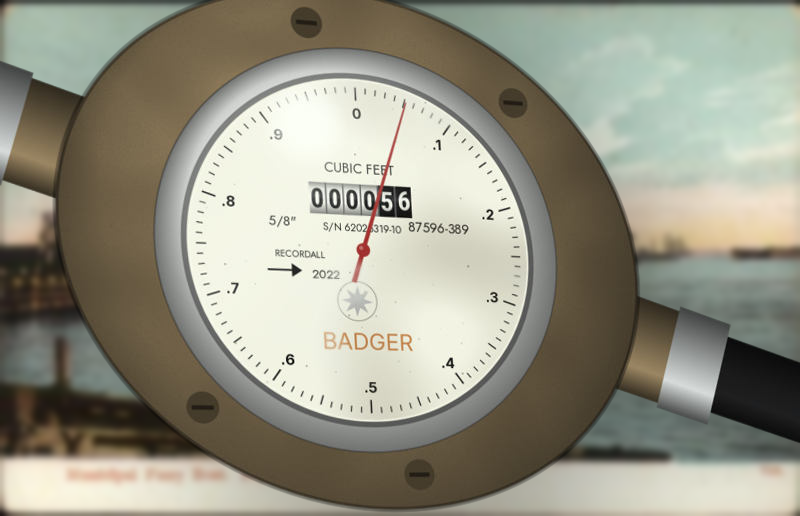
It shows 56.05; ft³
